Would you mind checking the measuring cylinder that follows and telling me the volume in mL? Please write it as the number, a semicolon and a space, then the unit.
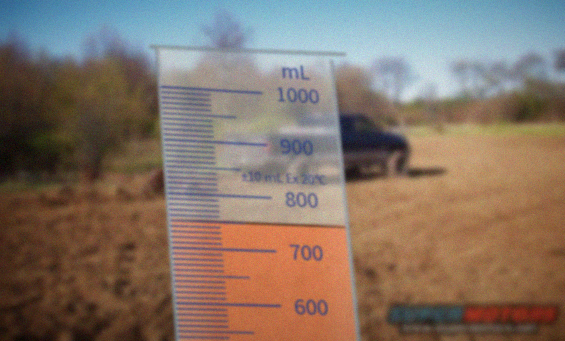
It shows 750; mL
